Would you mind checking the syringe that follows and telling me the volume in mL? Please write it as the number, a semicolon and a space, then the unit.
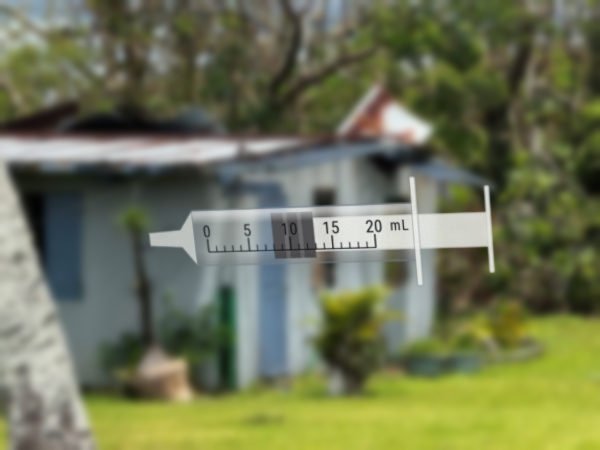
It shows 8; mL
